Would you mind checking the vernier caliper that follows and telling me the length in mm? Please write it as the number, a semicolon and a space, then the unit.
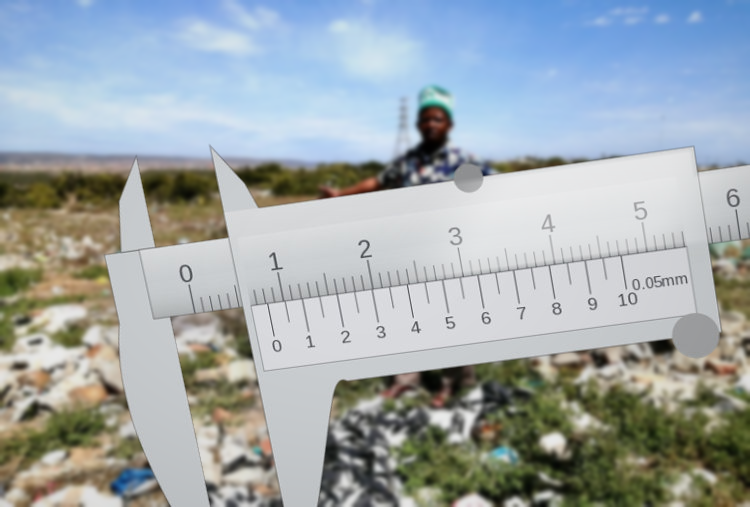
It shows 8.2; mm
